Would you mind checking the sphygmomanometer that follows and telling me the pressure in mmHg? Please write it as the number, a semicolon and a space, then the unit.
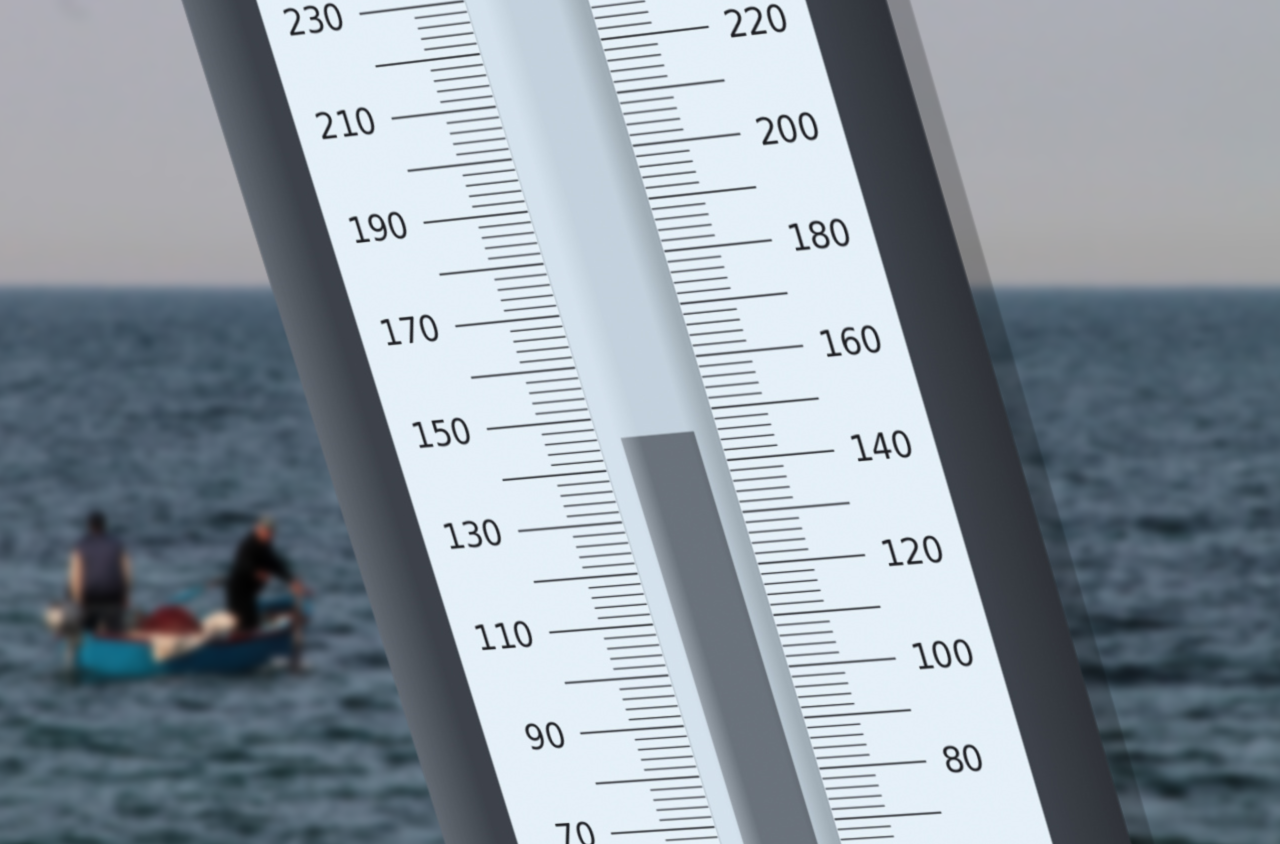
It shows 146; mmHg
